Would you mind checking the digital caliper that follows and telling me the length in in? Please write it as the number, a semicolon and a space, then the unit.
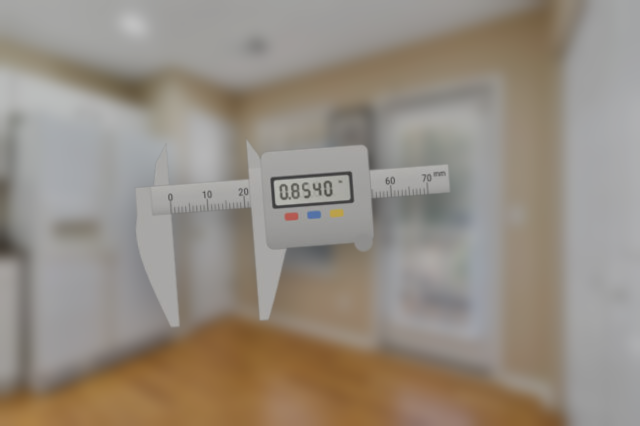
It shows 0.8540; in
